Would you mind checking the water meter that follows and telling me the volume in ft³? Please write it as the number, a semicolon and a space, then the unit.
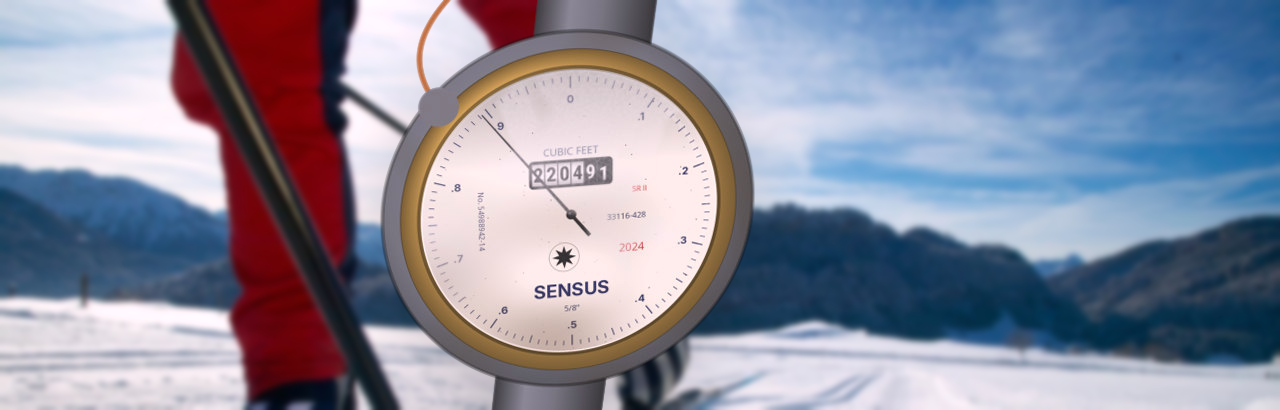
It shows 220490.89; ft³
